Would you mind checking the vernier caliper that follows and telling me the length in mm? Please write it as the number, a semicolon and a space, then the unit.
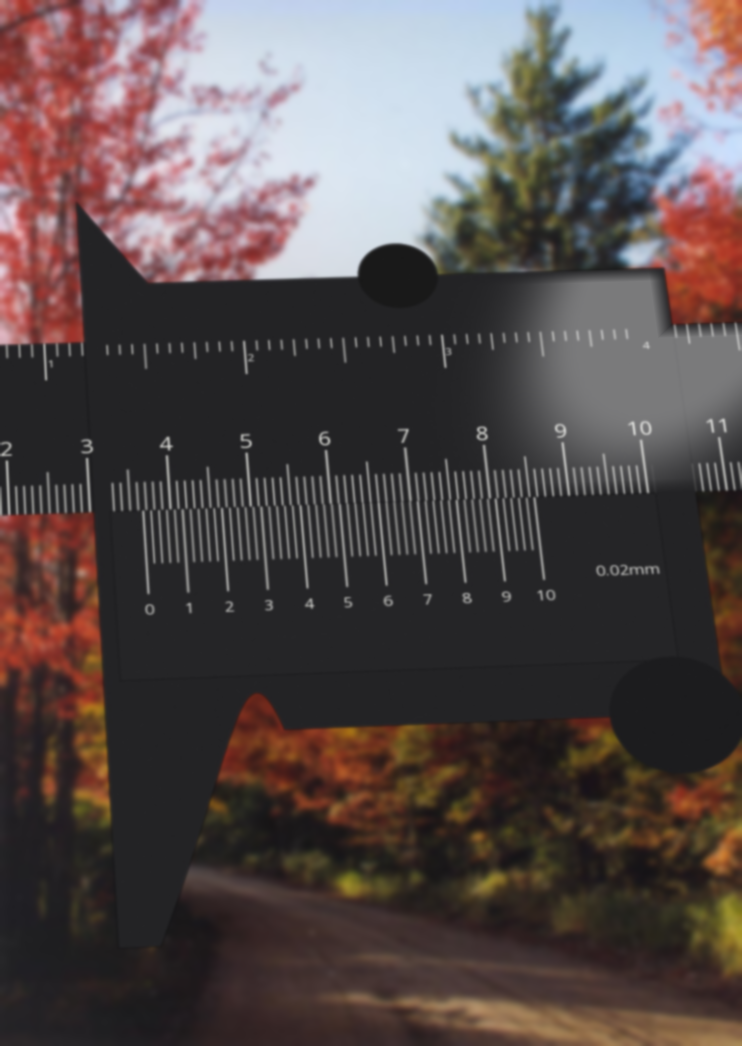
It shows 36.6; mm
